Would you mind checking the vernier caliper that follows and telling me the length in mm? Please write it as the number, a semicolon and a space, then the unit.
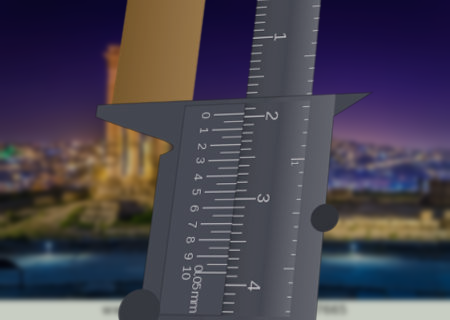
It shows 19.6; mm
